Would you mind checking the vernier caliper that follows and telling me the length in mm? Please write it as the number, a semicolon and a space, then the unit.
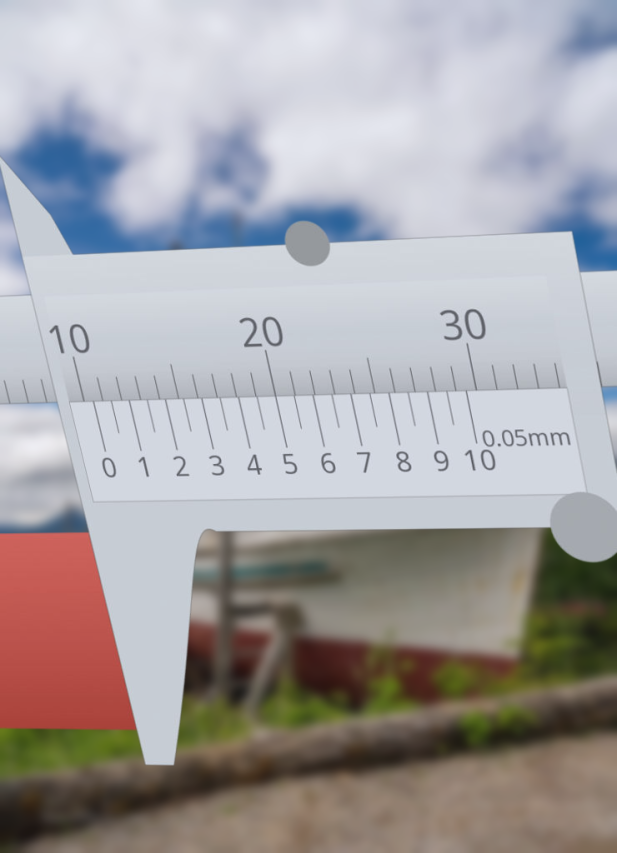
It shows 10.5; mm
